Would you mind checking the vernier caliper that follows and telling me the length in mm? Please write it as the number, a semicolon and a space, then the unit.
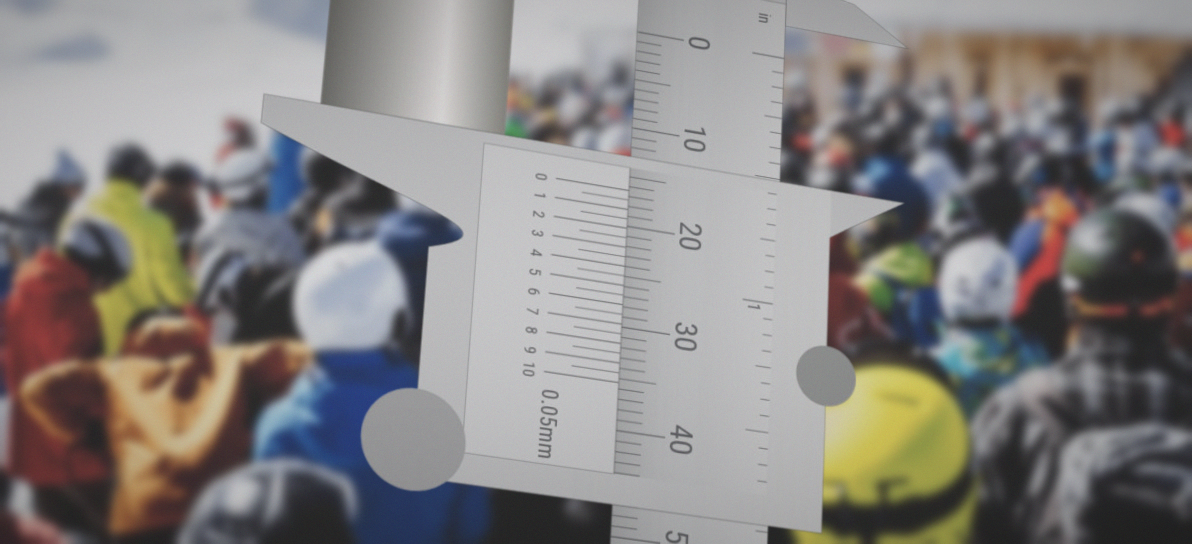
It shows 16.4; mm
